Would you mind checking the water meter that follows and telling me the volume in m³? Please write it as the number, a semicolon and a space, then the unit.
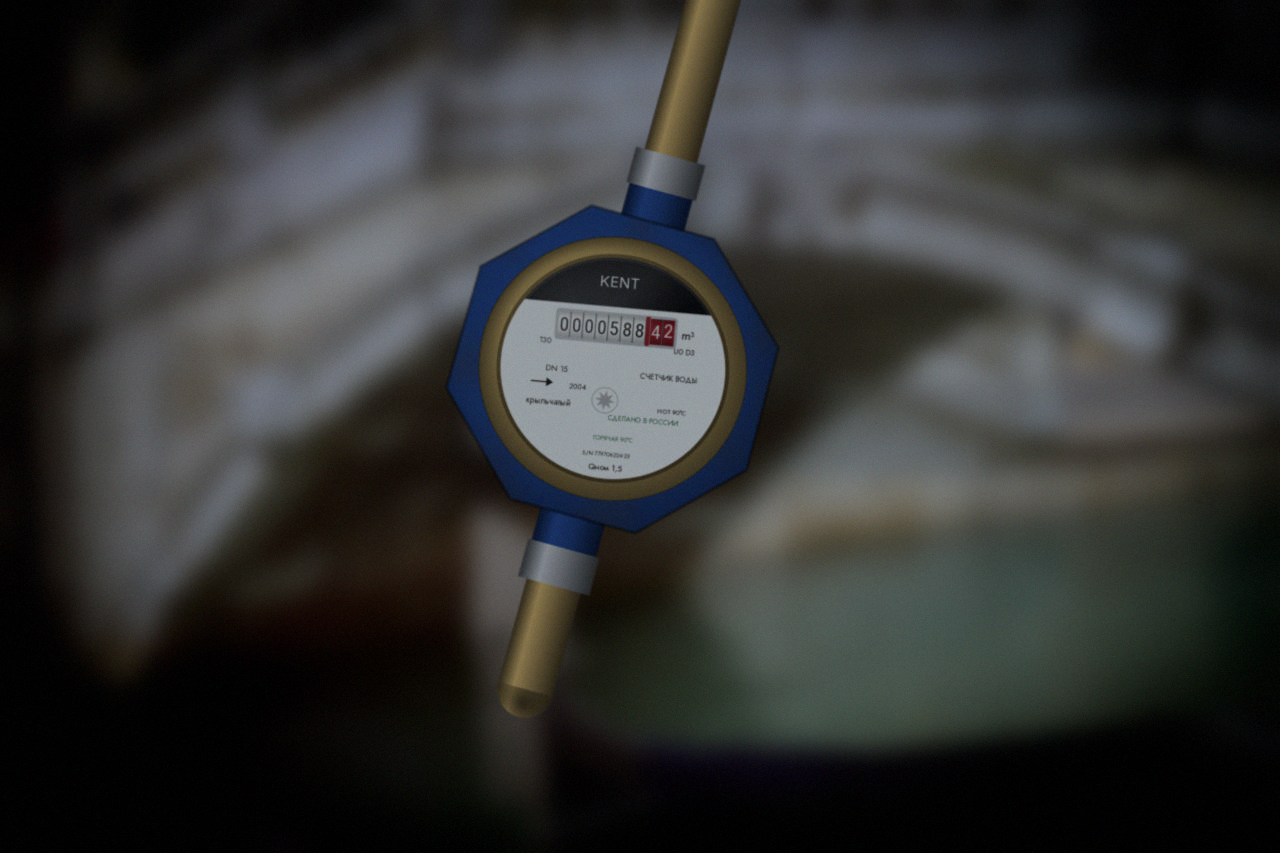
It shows 588.42; m³
